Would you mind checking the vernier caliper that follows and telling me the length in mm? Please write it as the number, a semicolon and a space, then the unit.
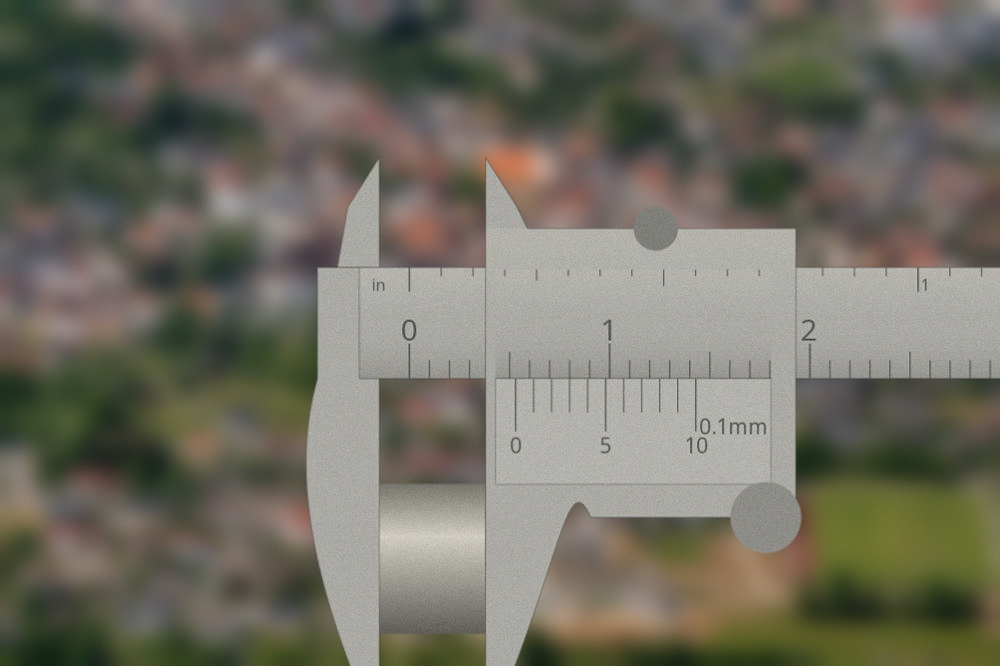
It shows 5.3; mm
